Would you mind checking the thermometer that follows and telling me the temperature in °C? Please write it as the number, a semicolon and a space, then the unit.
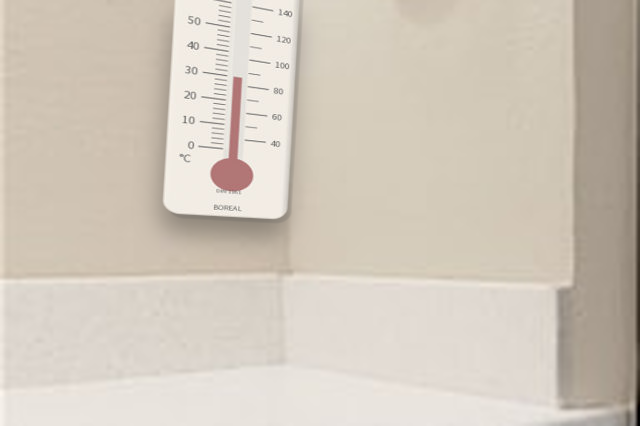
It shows 30; °C
